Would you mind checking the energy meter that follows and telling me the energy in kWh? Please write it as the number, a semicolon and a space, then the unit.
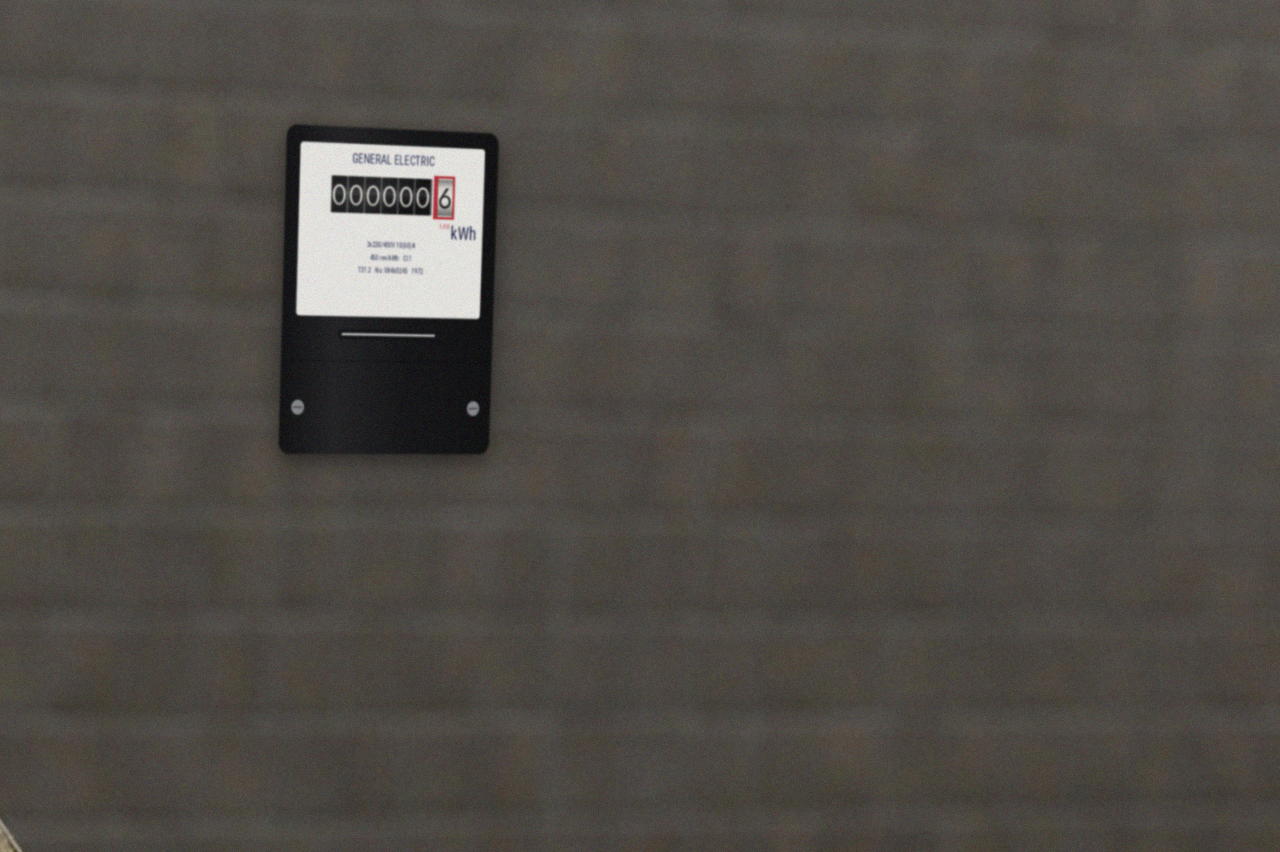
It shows 0.6; kWh
